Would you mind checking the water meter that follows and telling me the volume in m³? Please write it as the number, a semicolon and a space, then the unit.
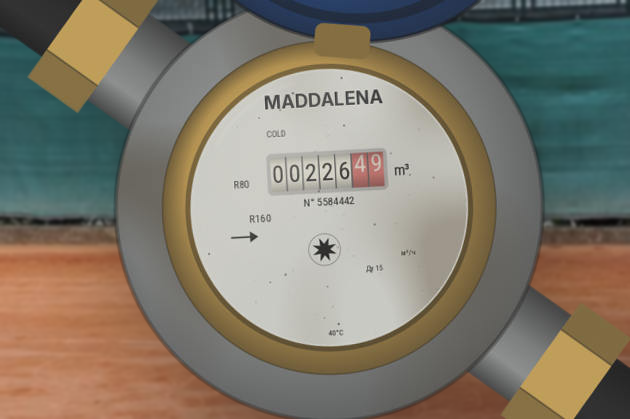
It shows 226.49; m³
